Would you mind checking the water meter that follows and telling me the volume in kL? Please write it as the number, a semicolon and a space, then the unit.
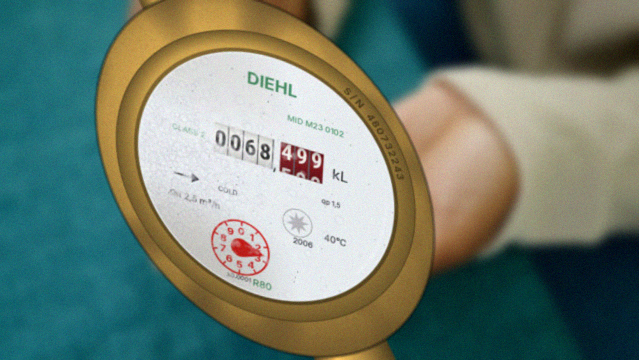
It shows 68.4992; kL
